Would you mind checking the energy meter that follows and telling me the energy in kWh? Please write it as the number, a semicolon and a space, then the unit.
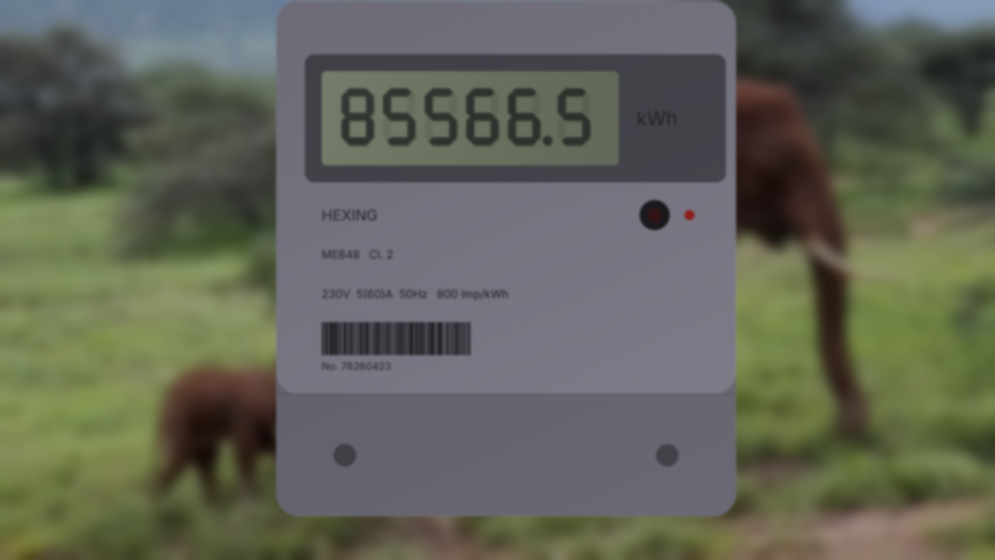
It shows 85566.5; kWh
